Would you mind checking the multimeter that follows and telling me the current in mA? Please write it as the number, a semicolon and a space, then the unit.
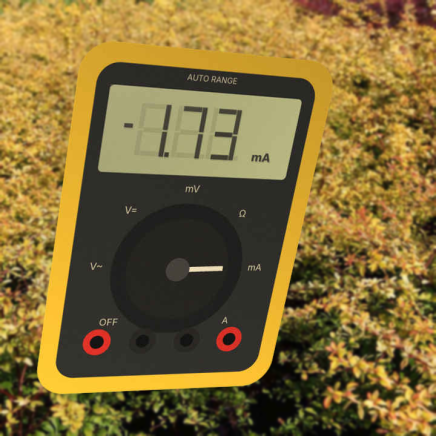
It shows -1.73; mA
